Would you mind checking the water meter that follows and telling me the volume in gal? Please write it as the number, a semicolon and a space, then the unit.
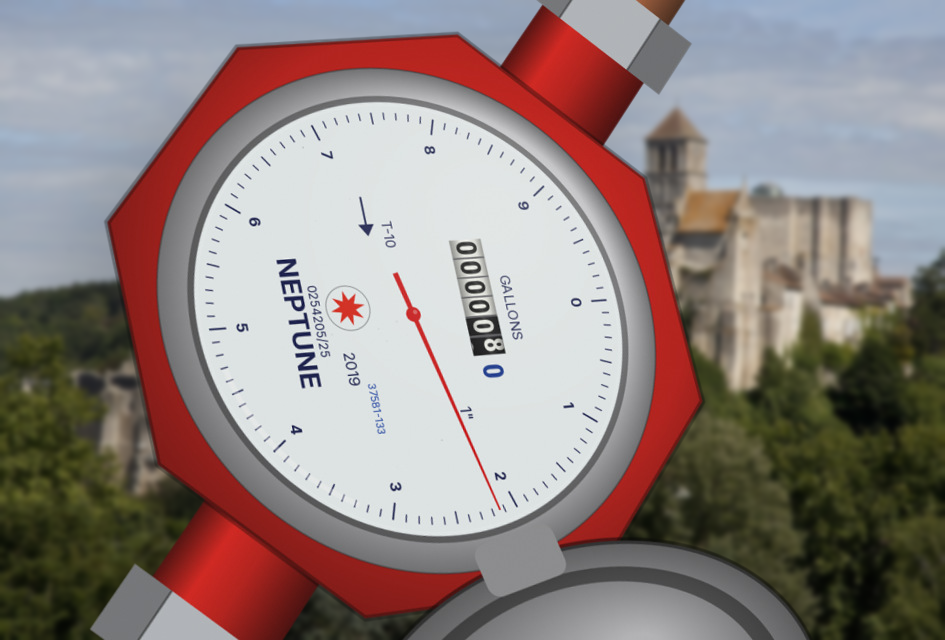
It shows 82.1; gal
